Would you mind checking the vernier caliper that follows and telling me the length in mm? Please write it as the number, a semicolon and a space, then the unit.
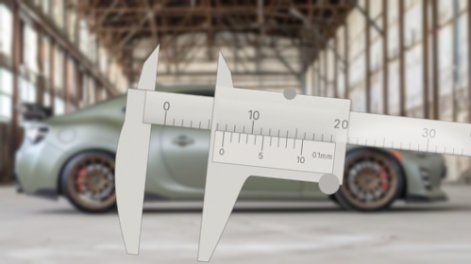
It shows 6.8; mm
